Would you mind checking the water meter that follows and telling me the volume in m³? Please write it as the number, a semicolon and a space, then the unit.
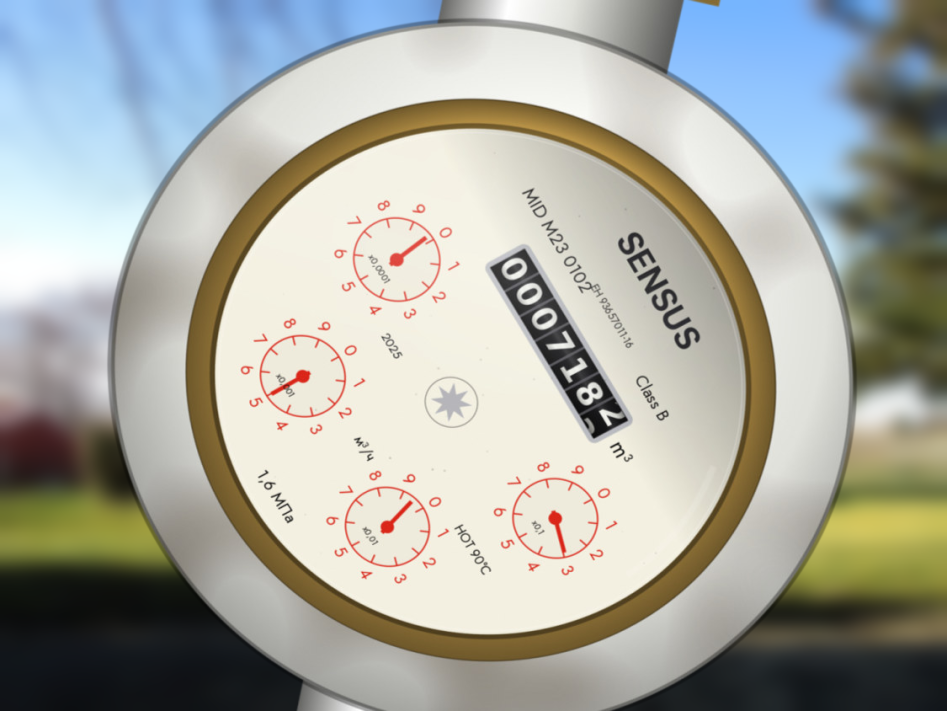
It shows 7182.2949; m³
